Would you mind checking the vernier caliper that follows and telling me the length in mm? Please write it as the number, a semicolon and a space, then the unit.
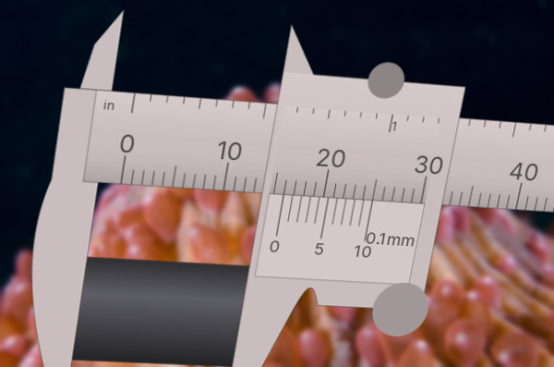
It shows 16.0; mm
